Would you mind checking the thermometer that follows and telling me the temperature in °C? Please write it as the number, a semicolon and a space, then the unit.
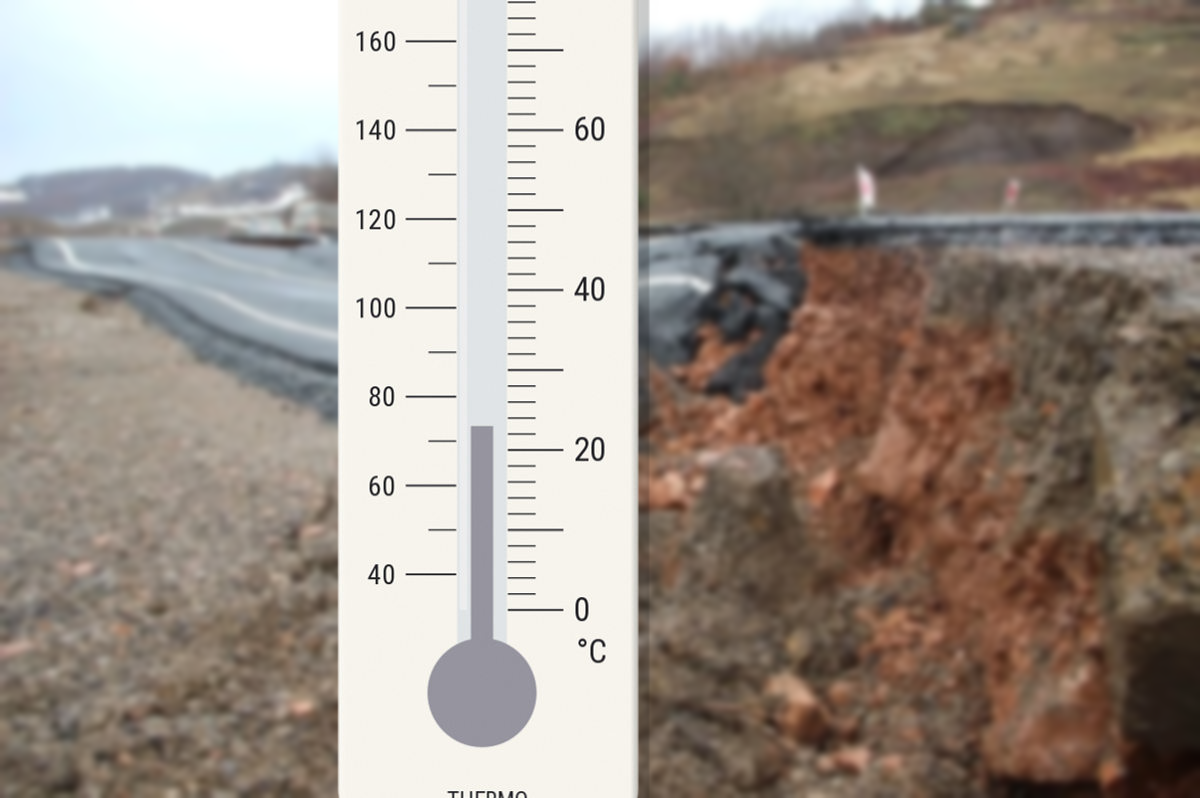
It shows 23; °C
